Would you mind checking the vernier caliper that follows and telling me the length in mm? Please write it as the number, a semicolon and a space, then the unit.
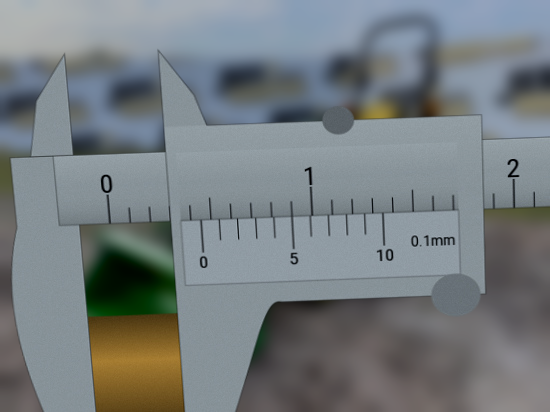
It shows 4.5; mm
